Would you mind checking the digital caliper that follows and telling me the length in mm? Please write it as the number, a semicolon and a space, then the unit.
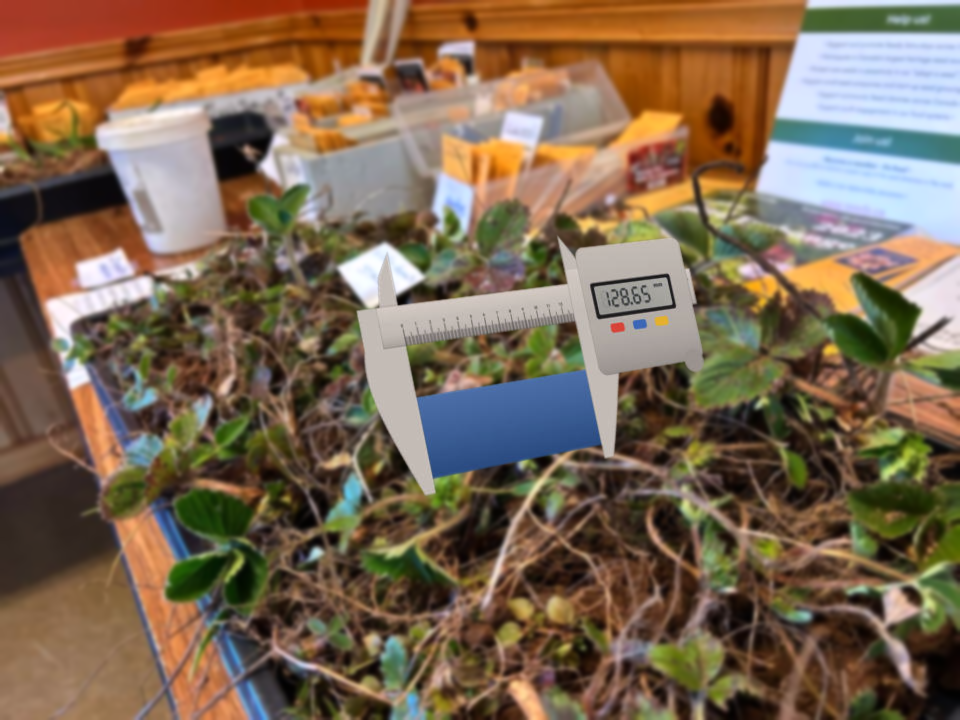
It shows 128.65; mm
